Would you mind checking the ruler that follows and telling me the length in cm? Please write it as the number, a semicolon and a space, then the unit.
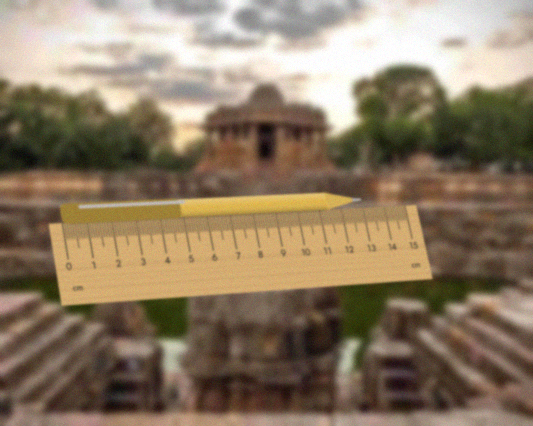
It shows 13; cm
